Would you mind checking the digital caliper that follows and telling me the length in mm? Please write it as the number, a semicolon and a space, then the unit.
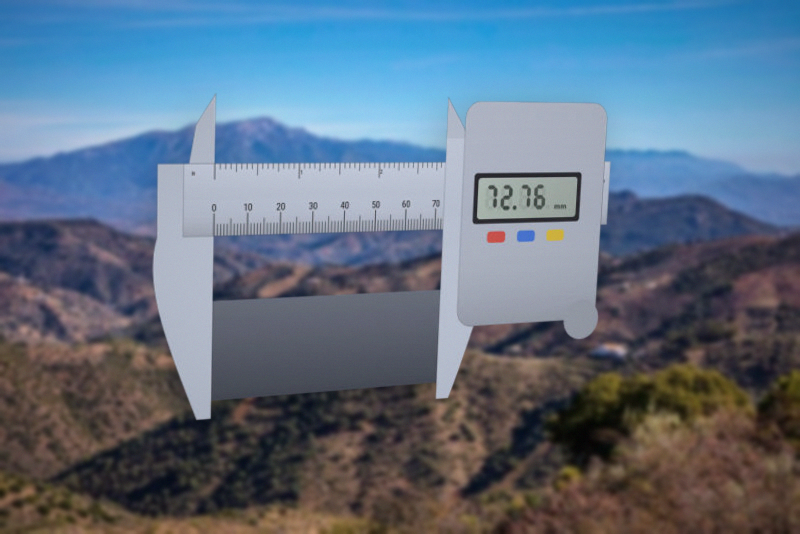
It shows 72.76; mm
